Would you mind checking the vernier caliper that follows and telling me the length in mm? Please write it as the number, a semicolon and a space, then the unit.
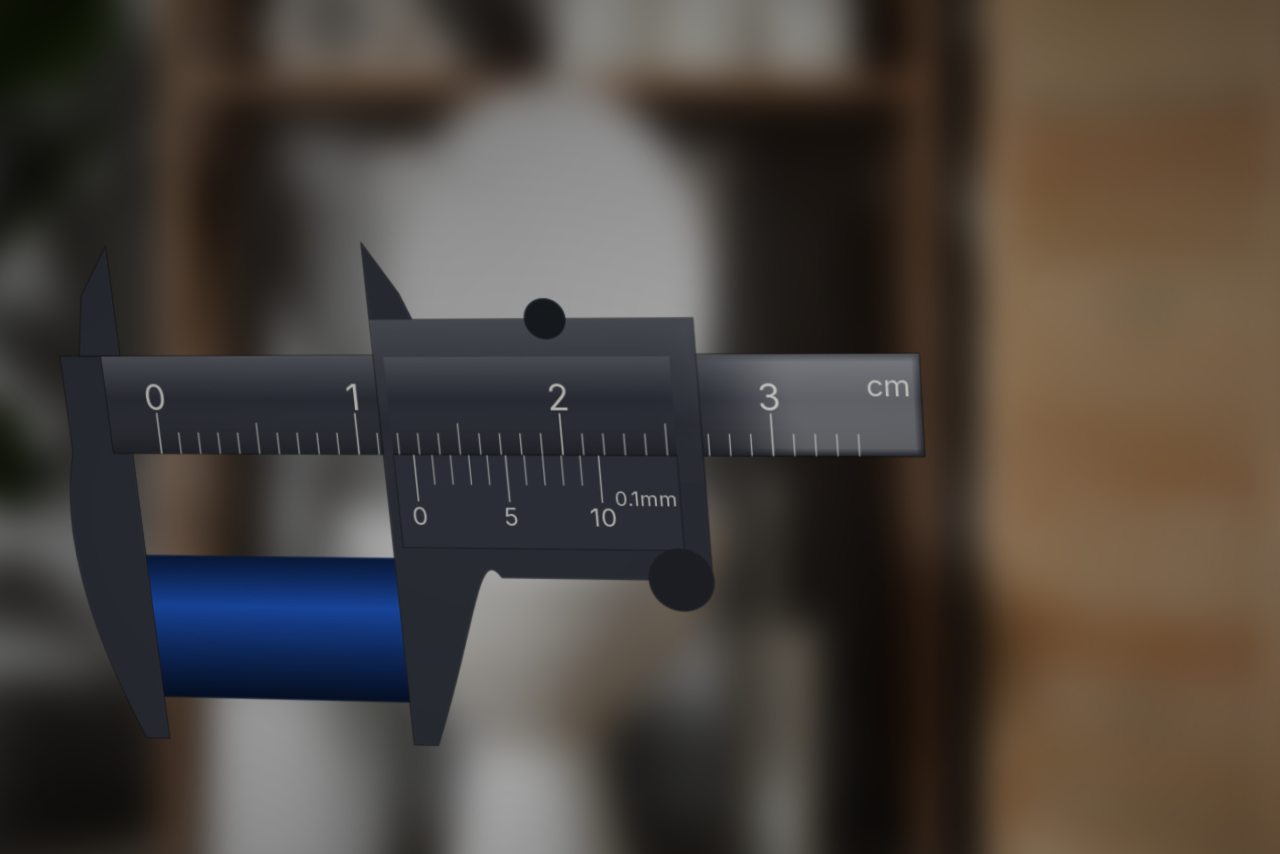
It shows 12.7; mm
